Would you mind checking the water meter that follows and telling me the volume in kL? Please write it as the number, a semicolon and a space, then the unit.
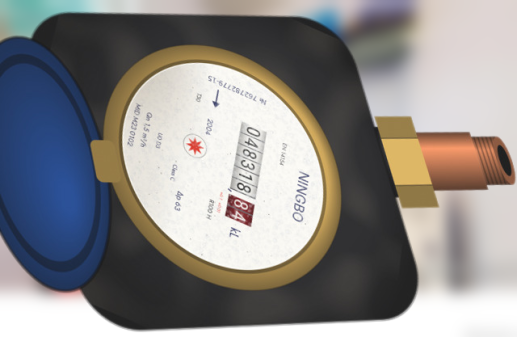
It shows 48318.84; kL
